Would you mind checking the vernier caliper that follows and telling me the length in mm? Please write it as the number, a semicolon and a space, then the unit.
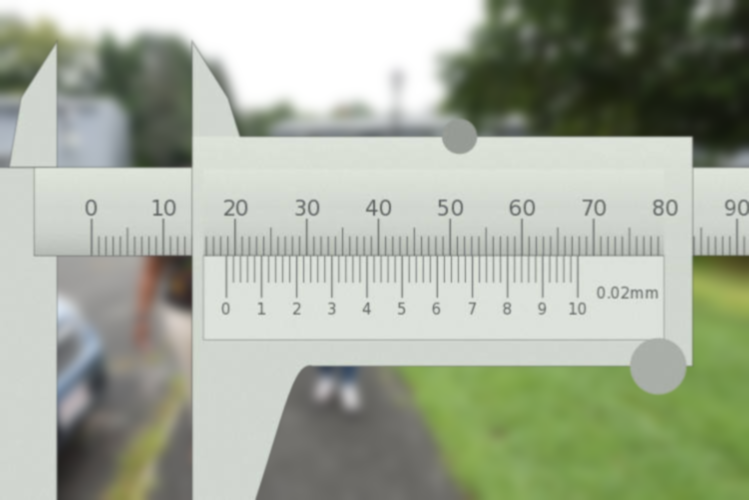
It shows 18.8; mm
